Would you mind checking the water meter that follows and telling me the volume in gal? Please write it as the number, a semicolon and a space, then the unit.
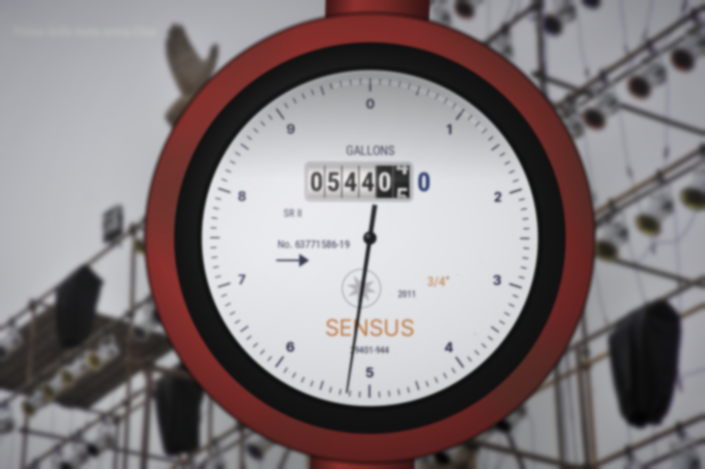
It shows 544045.2; gal
